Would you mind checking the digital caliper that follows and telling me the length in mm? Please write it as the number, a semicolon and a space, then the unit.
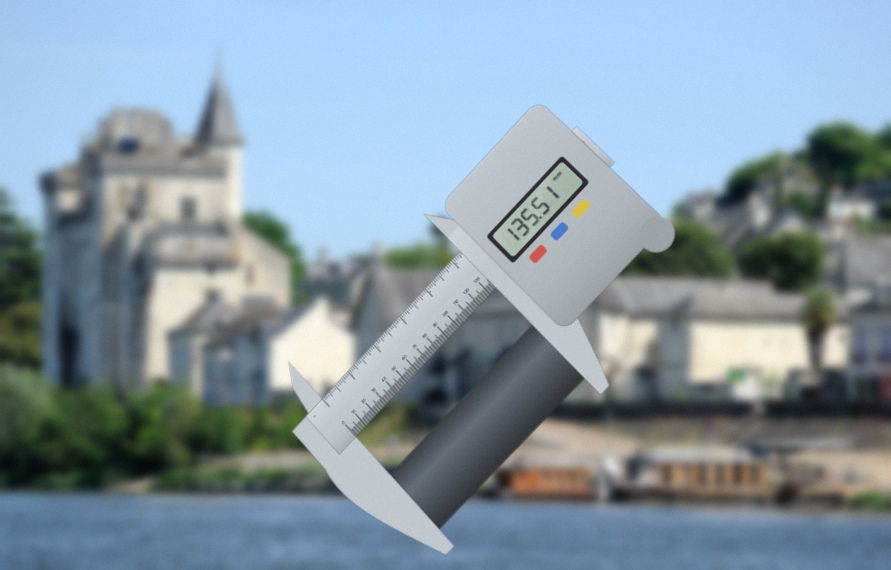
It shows 135.51; mm
